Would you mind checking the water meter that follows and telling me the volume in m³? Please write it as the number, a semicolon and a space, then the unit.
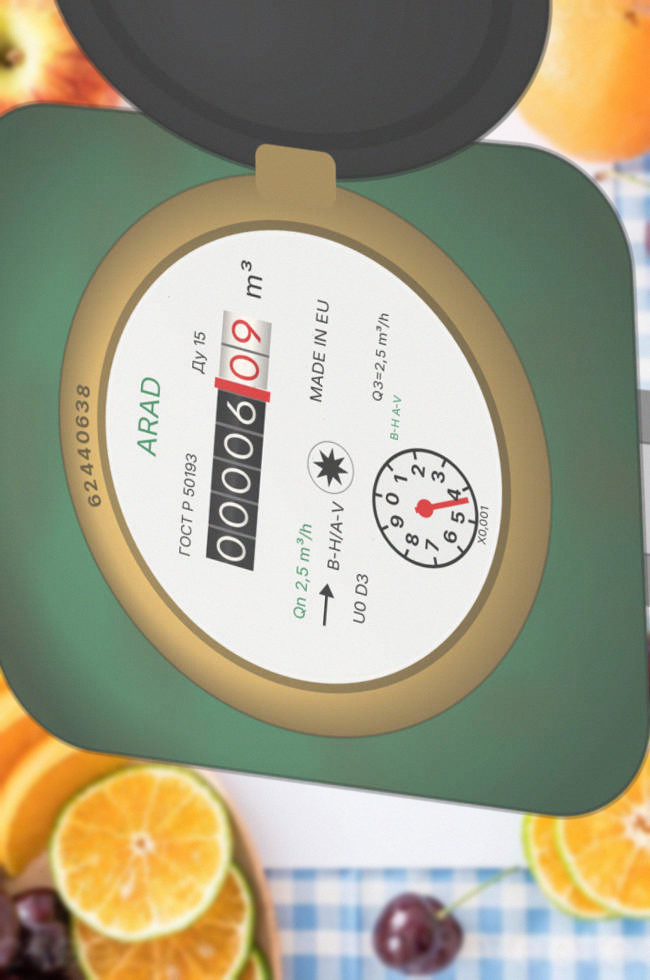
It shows 6.094; m³
